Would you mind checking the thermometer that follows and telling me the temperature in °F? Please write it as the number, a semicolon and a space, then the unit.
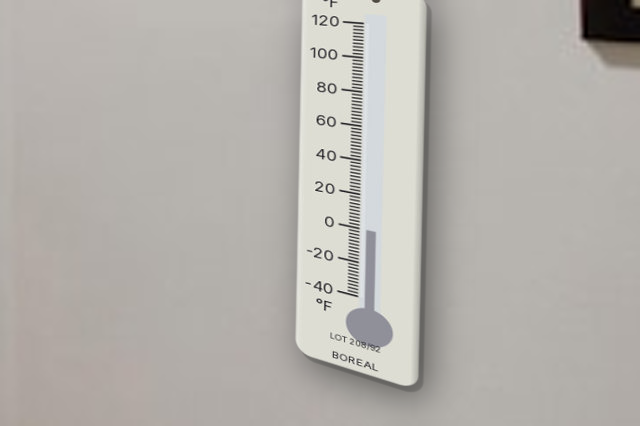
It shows 0; °F
